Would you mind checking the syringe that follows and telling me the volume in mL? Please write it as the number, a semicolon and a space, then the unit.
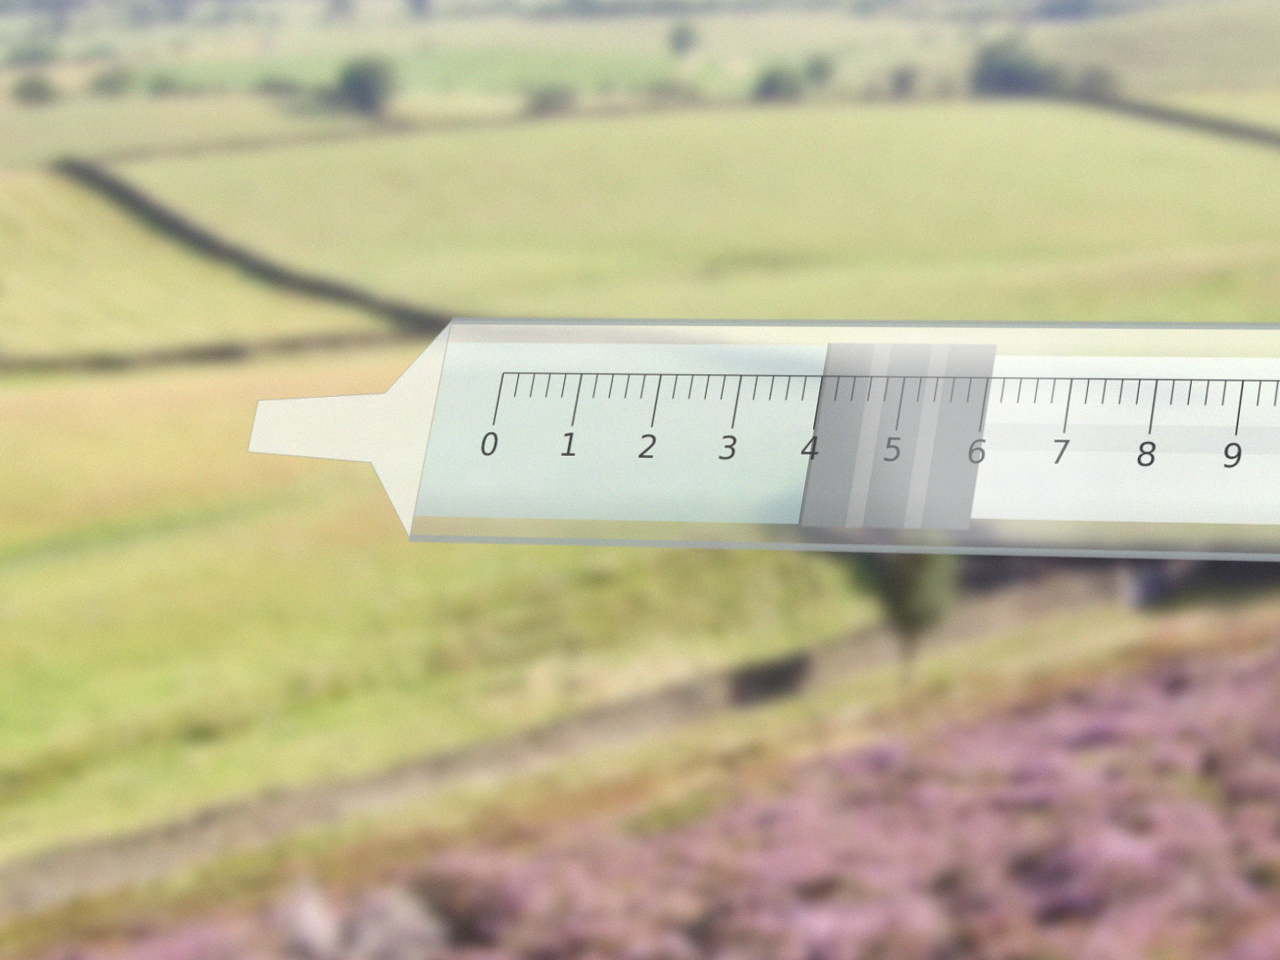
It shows 4; mL
